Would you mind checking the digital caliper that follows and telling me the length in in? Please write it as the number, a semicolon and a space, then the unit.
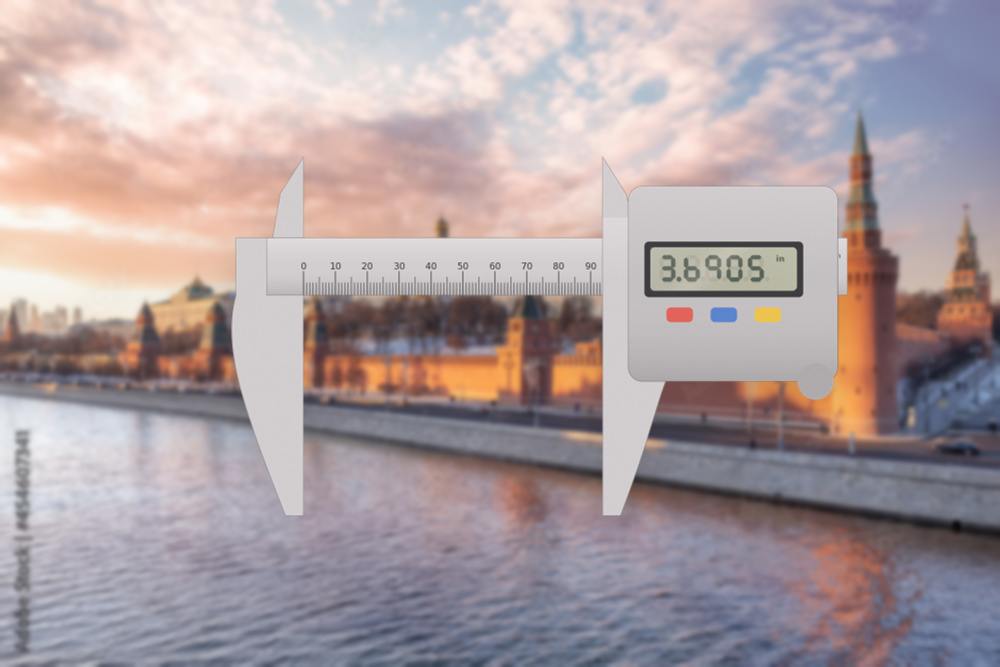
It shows 3.6905; in
